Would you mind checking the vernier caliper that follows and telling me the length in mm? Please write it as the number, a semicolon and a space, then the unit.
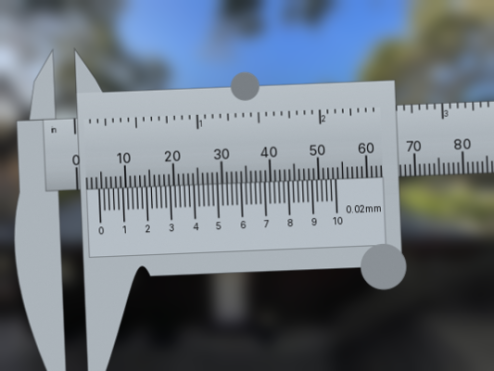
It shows 4.5; mm
